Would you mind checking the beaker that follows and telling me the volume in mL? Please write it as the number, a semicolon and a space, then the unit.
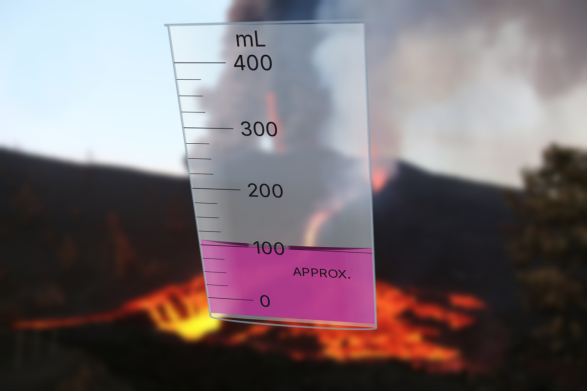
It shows 100; mL
